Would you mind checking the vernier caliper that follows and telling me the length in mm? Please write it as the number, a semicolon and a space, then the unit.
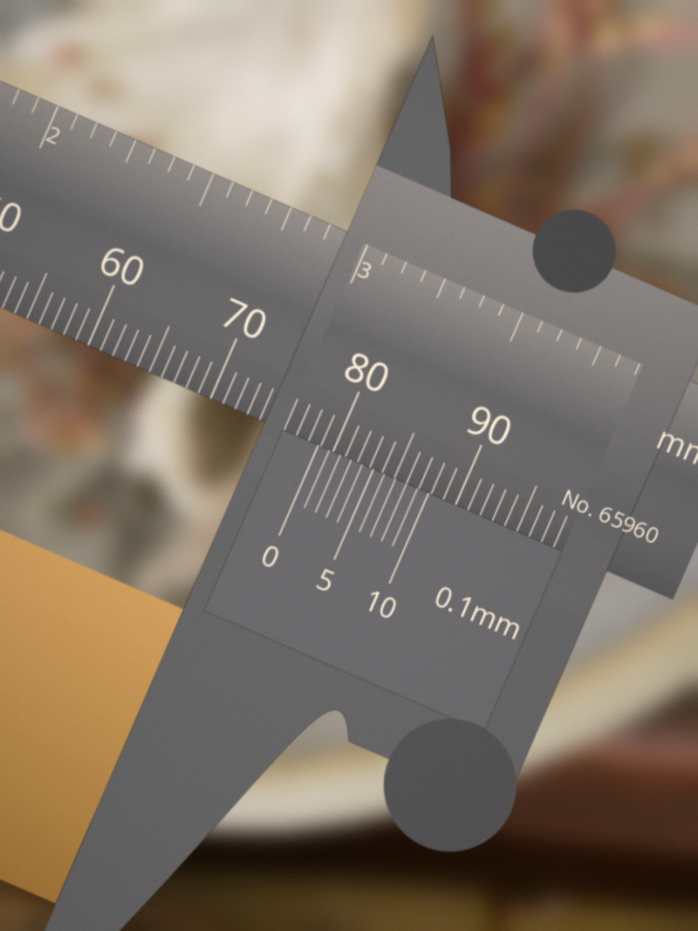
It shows 78.8; mm
